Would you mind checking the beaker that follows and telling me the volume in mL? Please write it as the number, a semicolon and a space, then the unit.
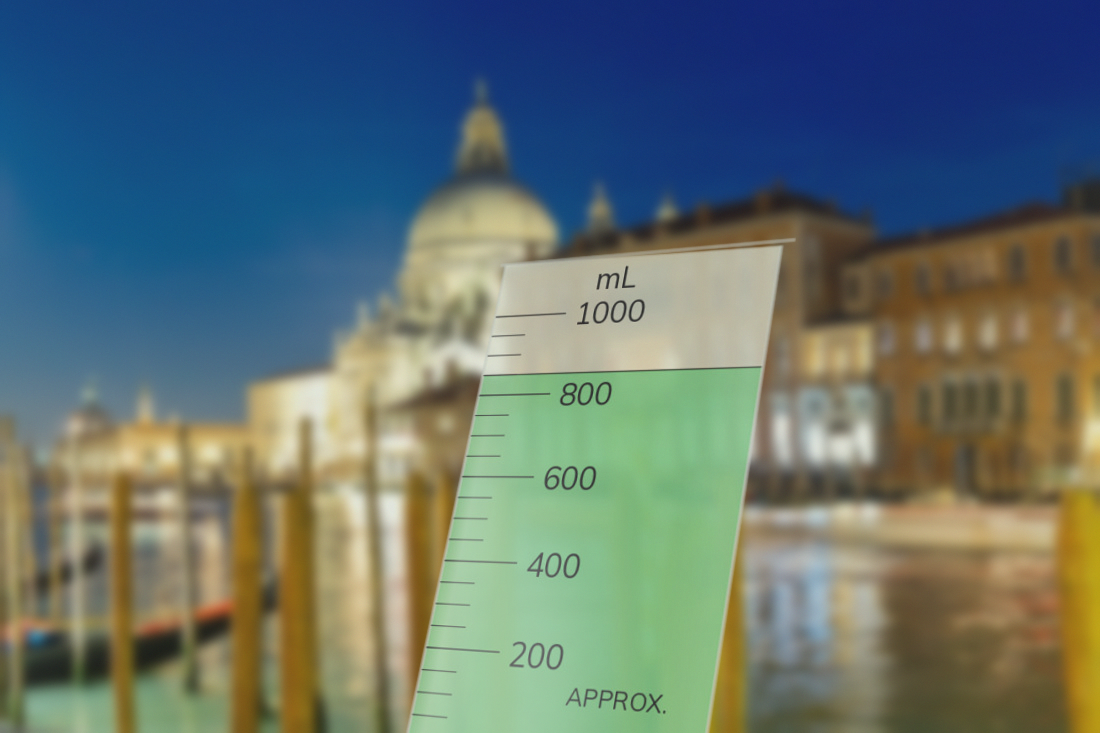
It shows 850; mL
